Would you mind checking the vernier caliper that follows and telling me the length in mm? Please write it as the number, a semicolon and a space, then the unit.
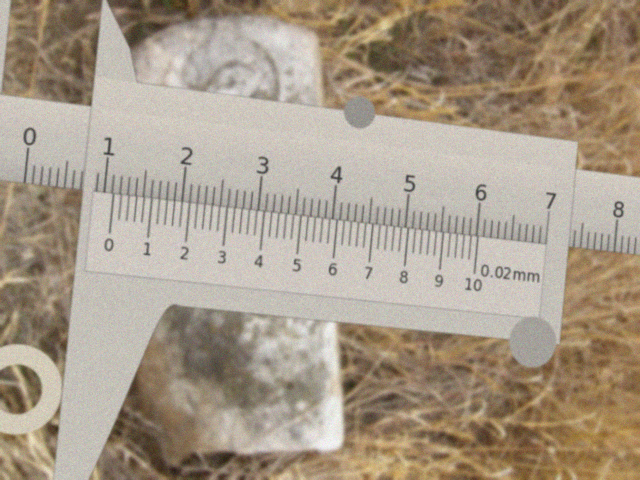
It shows 11.2; mm
